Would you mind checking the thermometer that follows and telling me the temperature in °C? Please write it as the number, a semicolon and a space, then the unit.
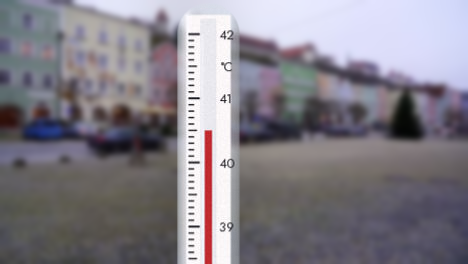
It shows 40.5; °C
